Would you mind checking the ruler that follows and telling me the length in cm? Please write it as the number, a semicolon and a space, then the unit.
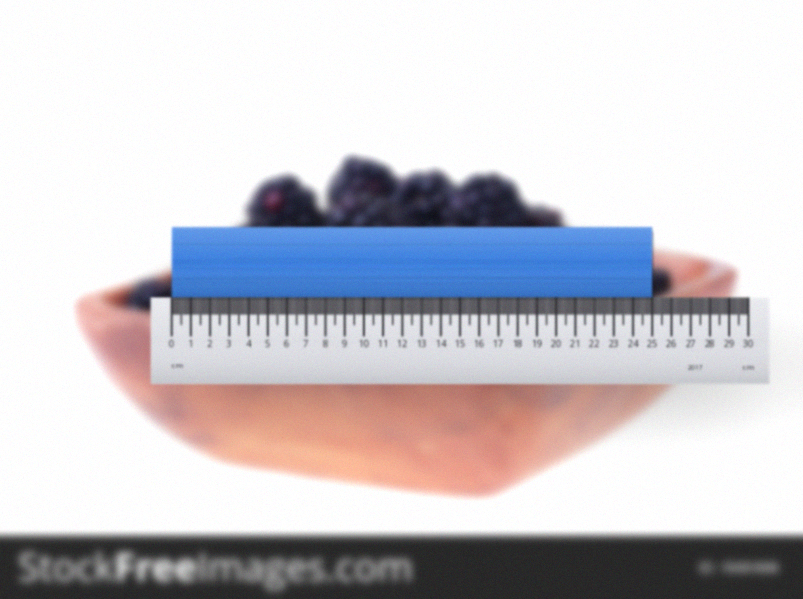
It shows 25; cm
